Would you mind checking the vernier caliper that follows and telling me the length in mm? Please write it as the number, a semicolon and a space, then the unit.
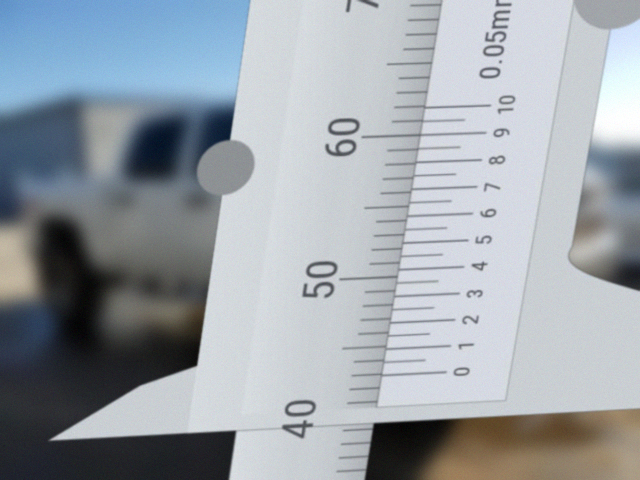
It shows 42.9; mm
